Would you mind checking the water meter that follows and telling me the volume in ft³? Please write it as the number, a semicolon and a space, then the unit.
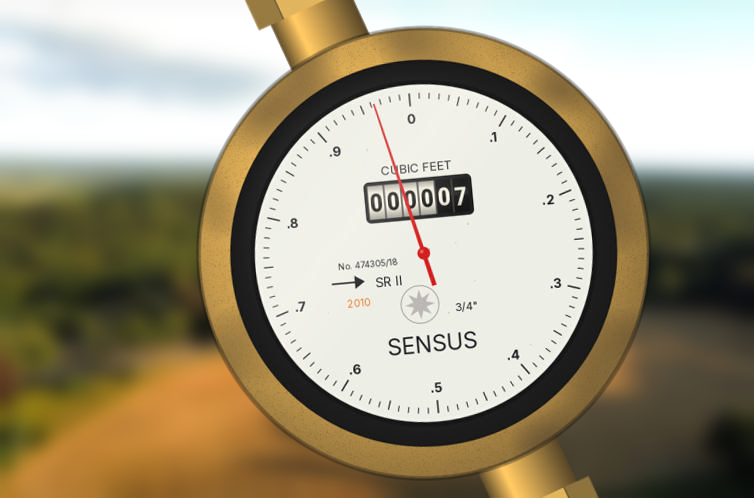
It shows 6.96; ft³
